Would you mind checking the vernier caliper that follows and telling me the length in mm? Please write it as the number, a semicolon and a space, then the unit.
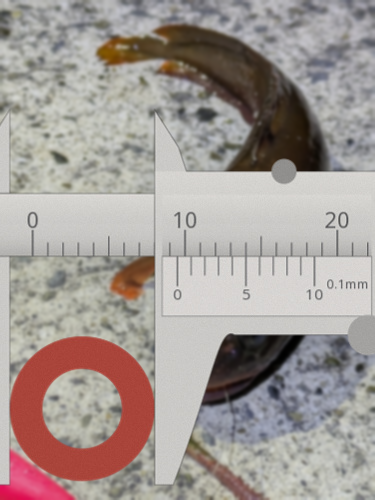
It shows 9.5; mm
